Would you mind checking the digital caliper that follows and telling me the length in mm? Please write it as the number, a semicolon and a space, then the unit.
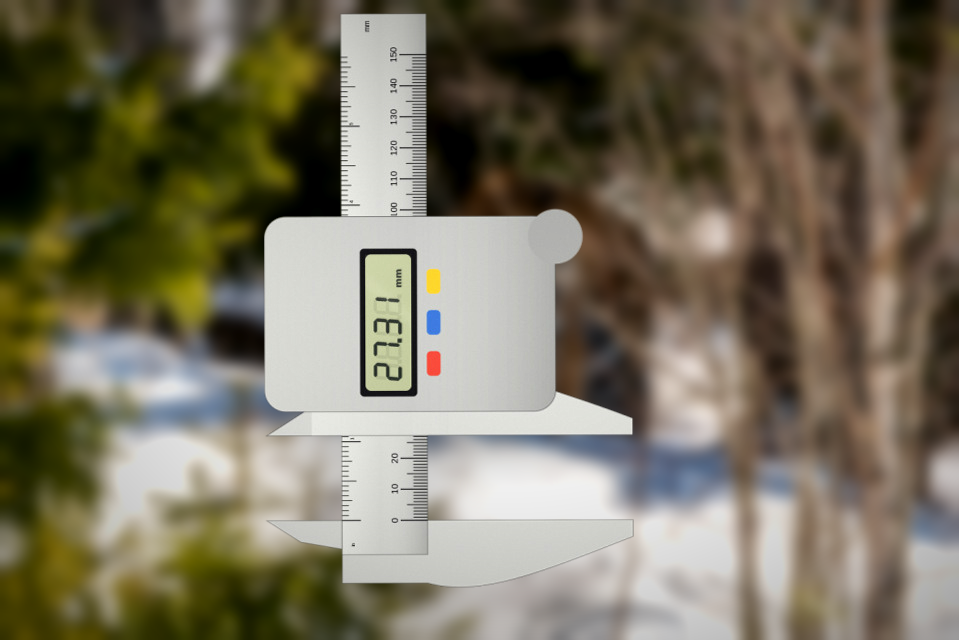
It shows 27.31; mm
